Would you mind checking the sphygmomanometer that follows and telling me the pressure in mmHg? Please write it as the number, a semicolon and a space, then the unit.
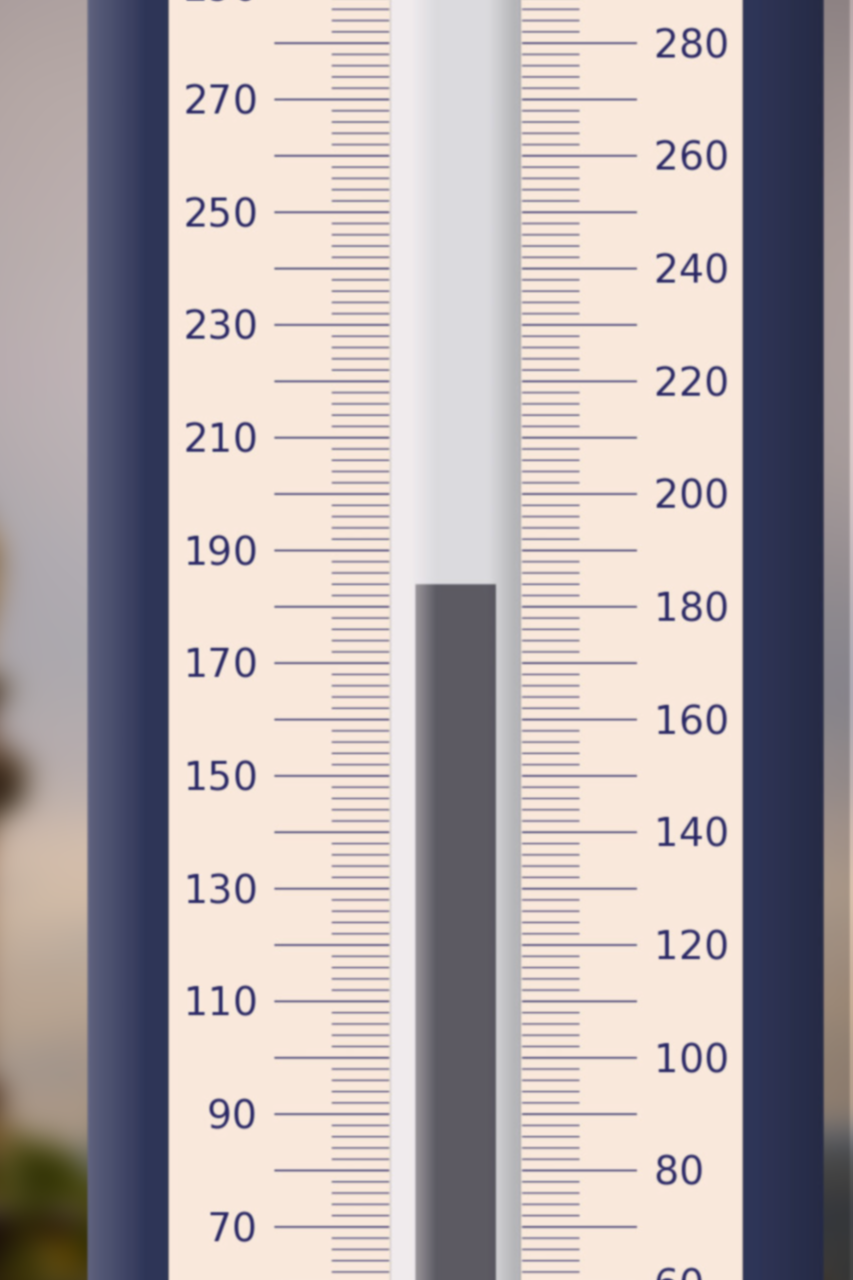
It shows 184; mmHg
